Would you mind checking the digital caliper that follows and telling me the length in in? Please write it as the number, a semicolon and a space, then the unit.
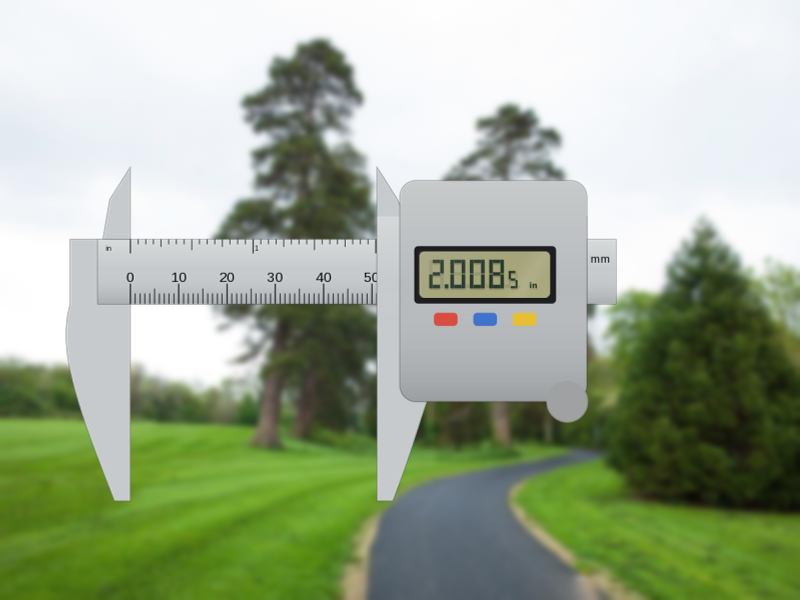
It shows 2.0085; in
